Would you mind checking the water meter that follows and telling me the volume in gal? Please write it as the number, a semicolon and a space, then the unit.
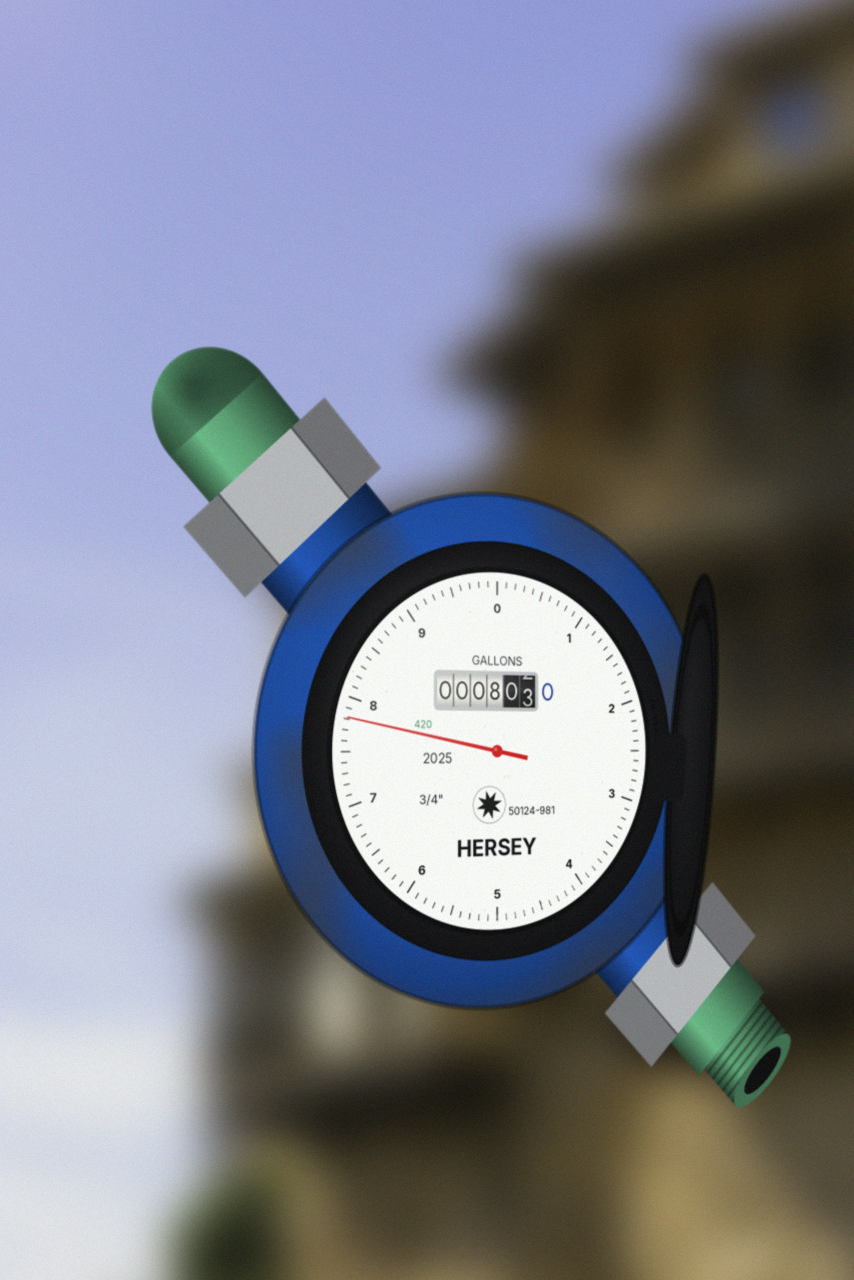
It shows 8027.8; gal
